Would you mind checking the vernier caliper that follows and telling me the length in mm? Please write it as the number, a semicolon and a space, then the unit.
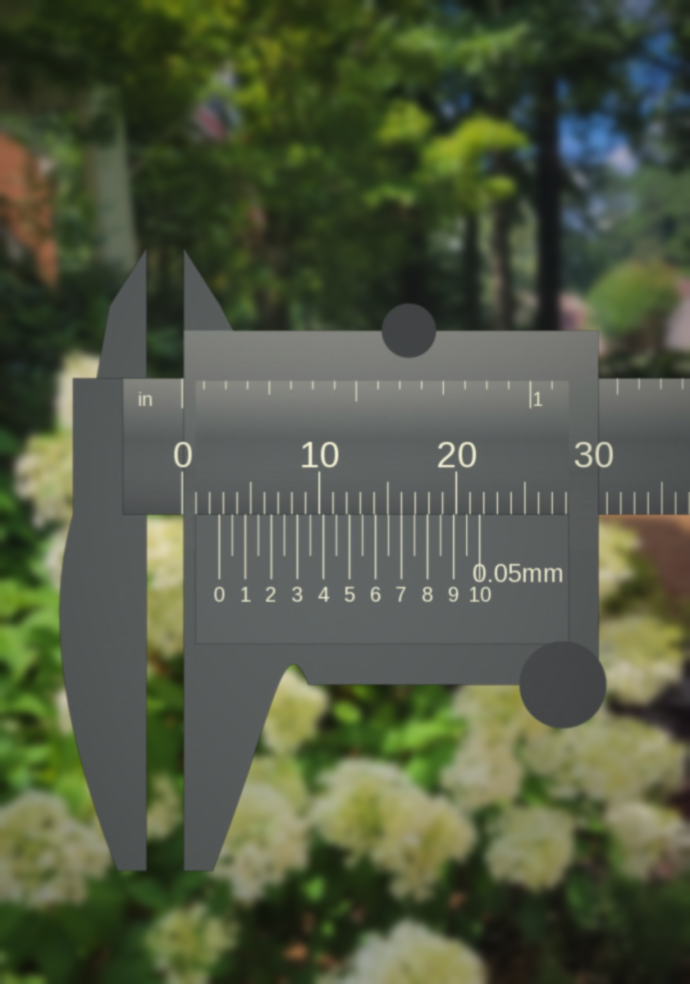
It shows 2.7; mm
